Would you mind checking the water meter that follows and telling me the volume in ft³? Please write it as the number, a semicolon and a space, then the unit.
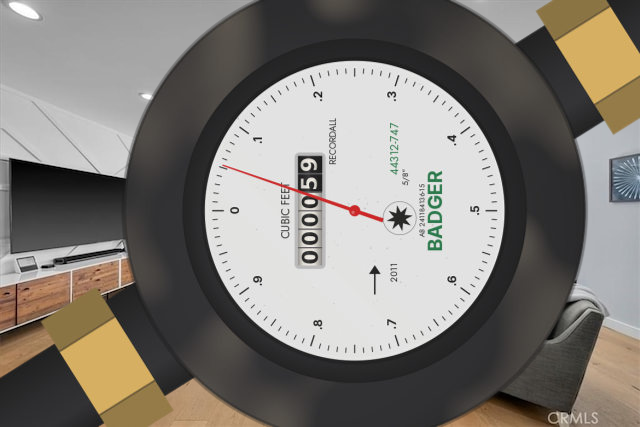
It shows 59.05; ft³
